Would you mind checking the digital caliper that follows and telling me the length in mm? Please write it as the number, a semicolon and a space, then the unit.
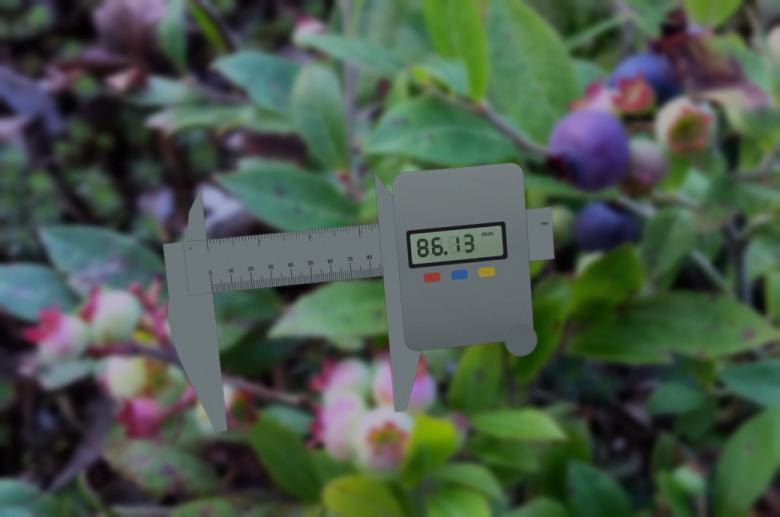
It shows 86.13; mm
